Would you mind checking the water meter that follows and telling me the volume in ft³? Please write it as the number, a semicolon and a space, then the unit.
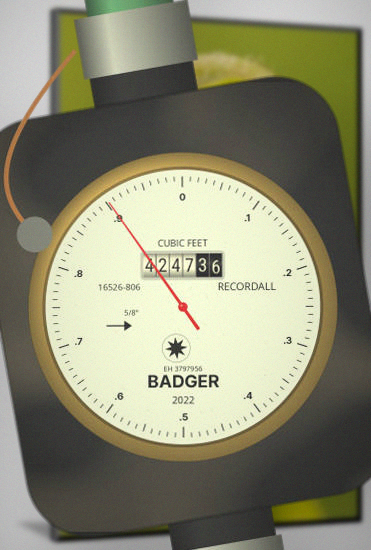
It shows 424735.90; ft³
